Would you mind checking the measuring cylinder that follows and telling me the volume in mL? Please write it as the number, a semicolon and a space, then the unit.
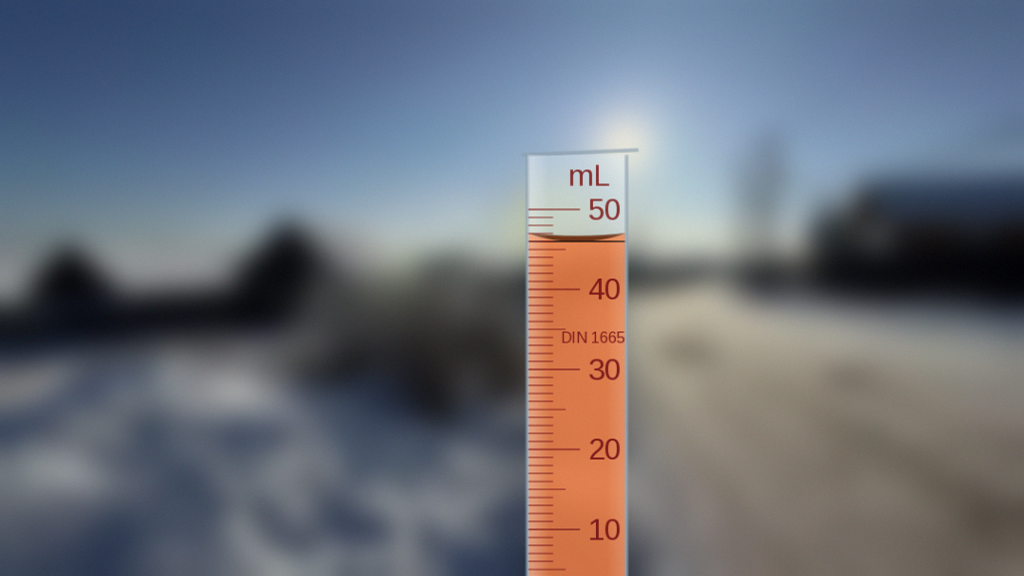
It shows 46; mL
